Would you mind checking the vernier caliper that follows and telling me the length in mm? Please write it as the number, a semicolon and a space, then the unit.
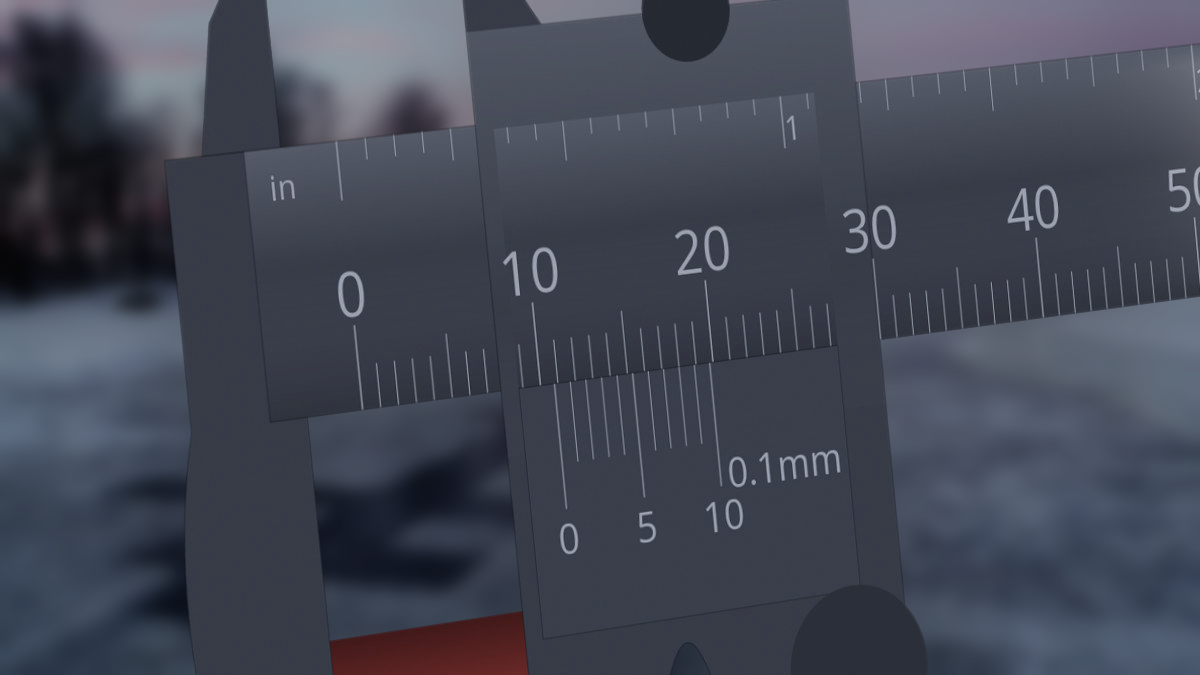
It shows 10.8; mm
